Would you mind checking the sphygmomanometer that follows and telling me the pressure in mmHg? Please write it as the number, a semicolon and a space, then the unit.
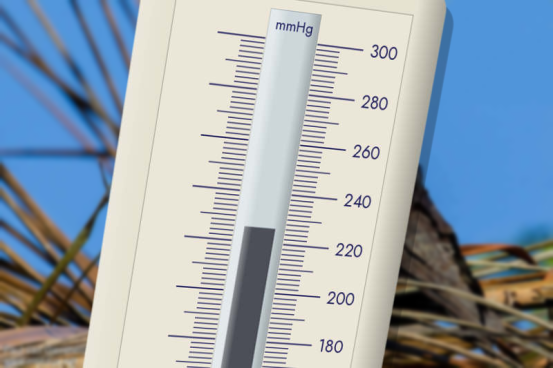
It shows 226; mmHg
